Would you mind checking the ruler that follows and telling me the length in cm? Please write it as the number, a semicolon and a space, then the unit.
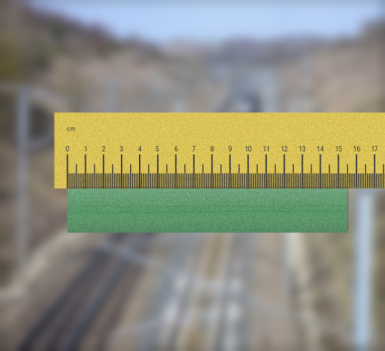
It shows 15.5; cm
